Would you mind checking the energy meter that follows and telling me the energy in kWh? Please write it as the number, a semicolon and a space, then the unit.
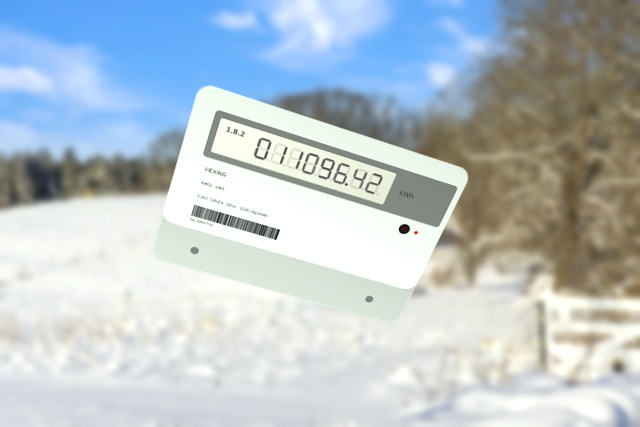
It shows 11096.42; kWh
